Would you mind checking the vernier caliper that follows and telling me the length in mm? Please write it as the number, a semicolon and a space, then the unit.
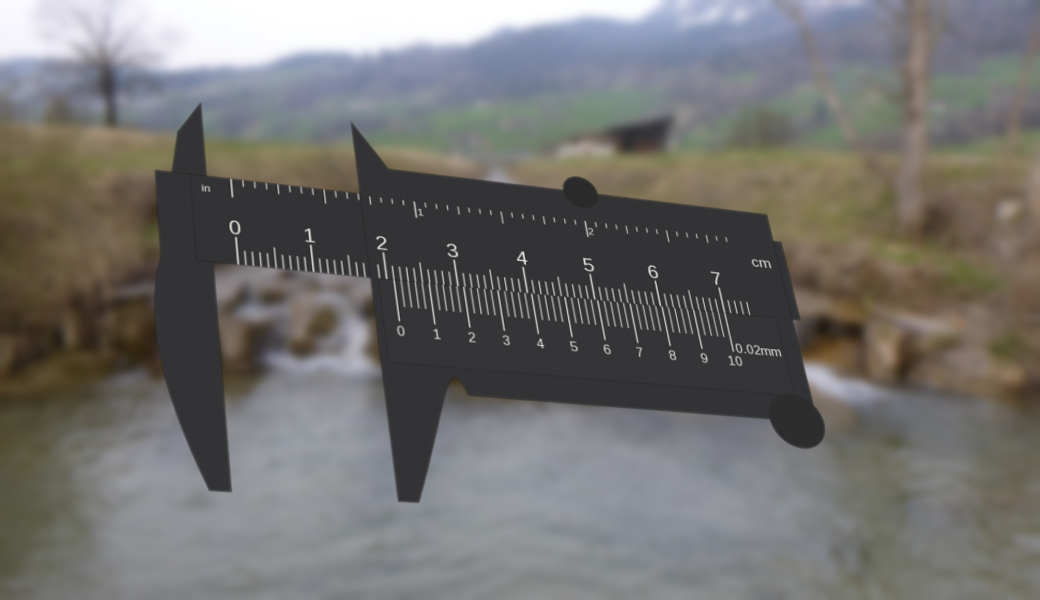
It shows 21.0; mm
